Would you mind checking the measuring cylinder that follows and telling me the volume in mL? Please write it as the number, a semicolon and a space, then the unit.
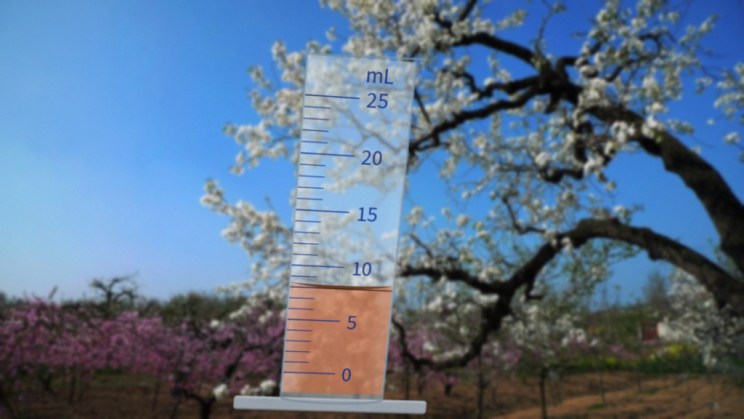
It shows 8; mL
